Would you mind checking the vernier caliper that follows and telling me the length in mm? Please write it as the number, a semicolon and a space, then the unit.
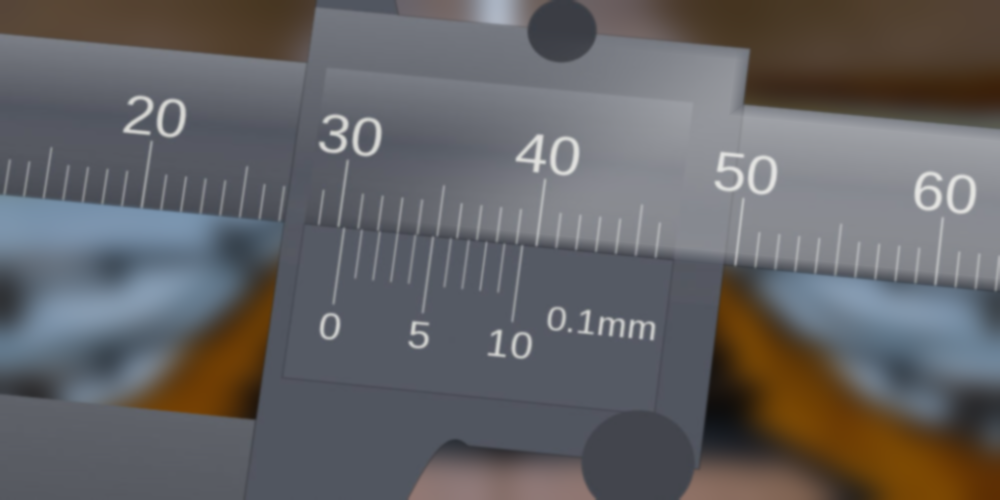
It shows 30.3; mm
